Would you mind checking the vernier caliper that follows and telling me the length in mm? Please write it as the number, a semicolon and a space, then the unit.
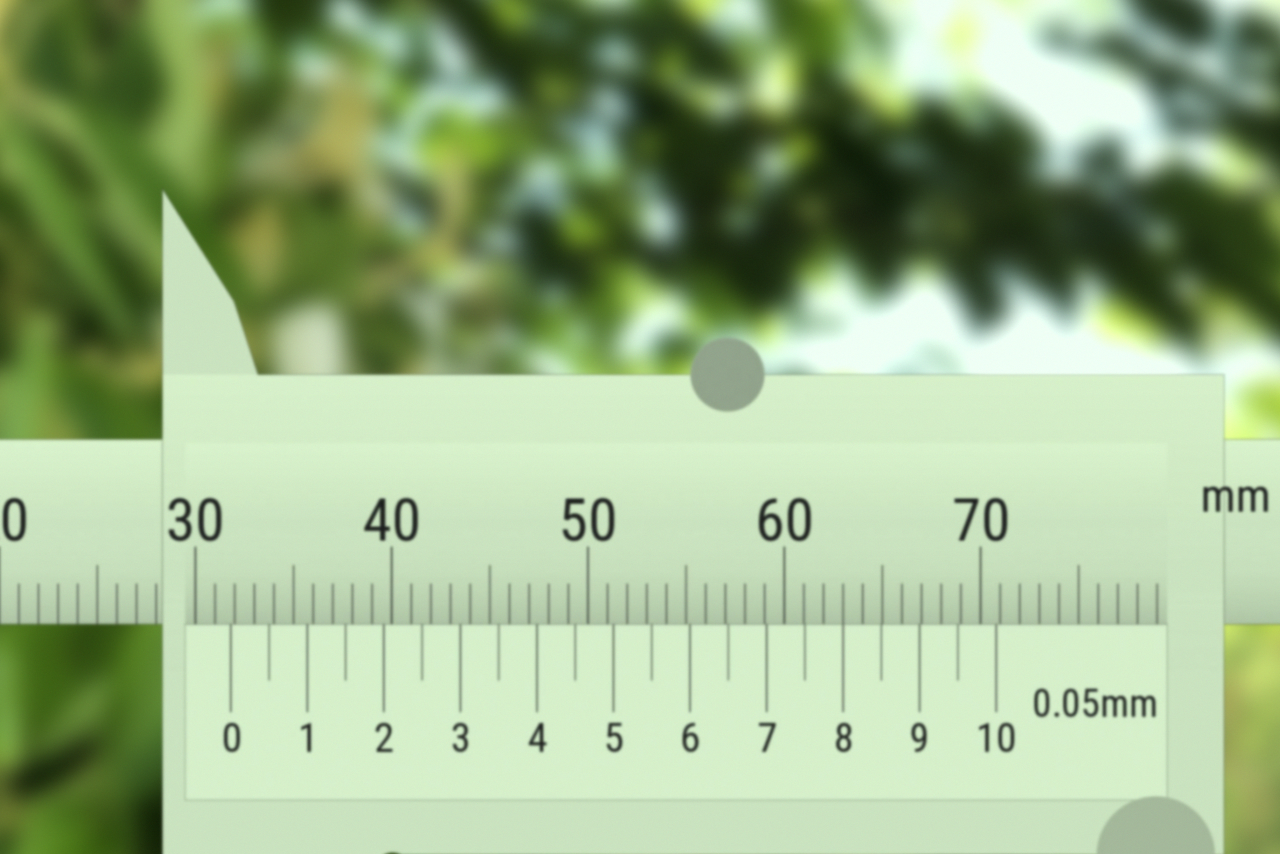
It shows 31.8; mm
